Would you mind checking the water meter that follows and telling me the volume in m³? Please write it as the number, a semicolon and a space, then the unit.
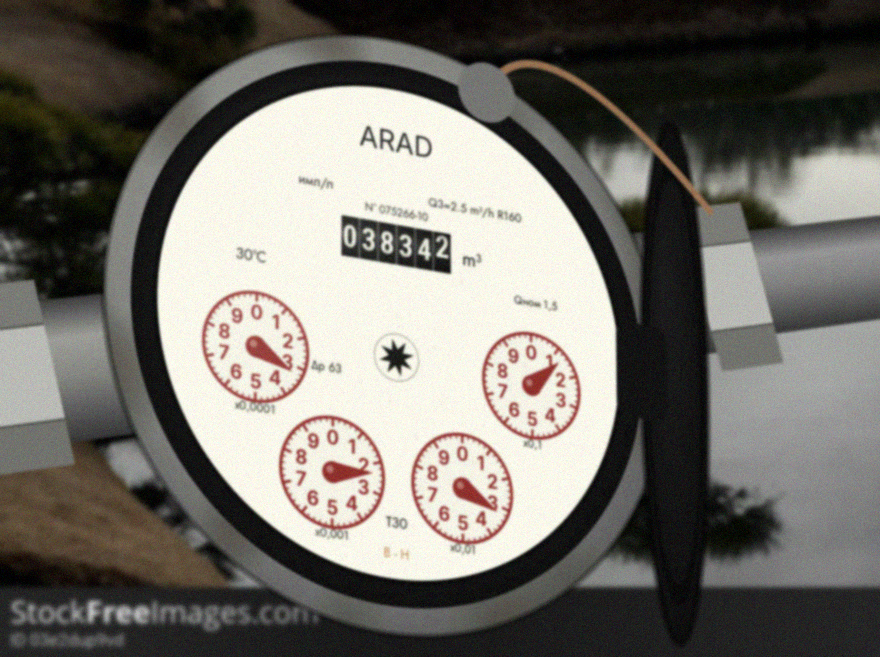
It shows 38342.1323; m³
